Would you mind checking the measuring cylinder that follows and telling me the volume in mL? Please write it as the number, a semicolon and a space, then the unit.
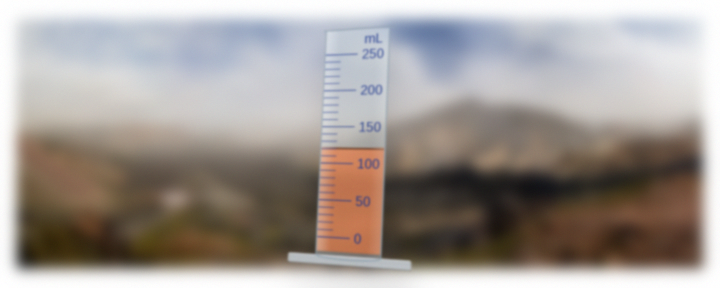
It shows 120; mL
